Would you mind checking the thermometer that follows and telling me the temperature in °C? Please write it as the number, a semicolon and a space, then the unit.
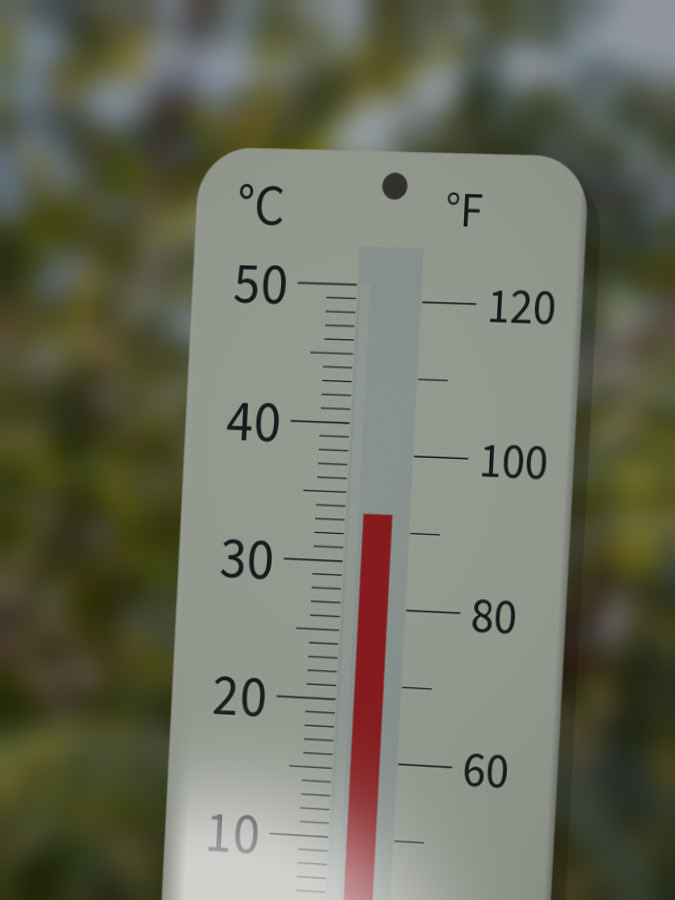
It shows 33.5; °C
